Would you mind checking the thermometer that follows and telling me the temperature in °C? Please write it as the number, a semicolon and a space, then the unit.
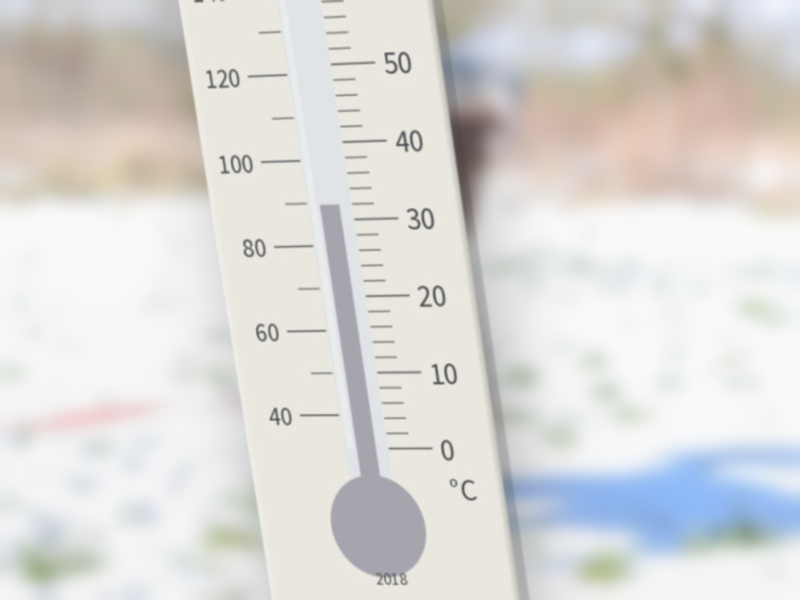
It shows 32; °C
